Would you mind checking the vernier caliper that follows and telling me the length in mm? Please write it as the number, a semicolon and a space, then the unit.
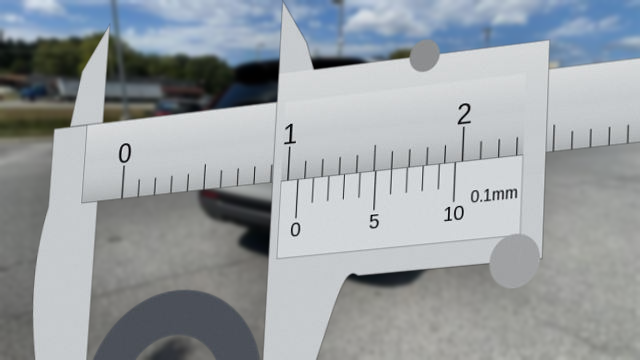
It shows 10.6; mm
